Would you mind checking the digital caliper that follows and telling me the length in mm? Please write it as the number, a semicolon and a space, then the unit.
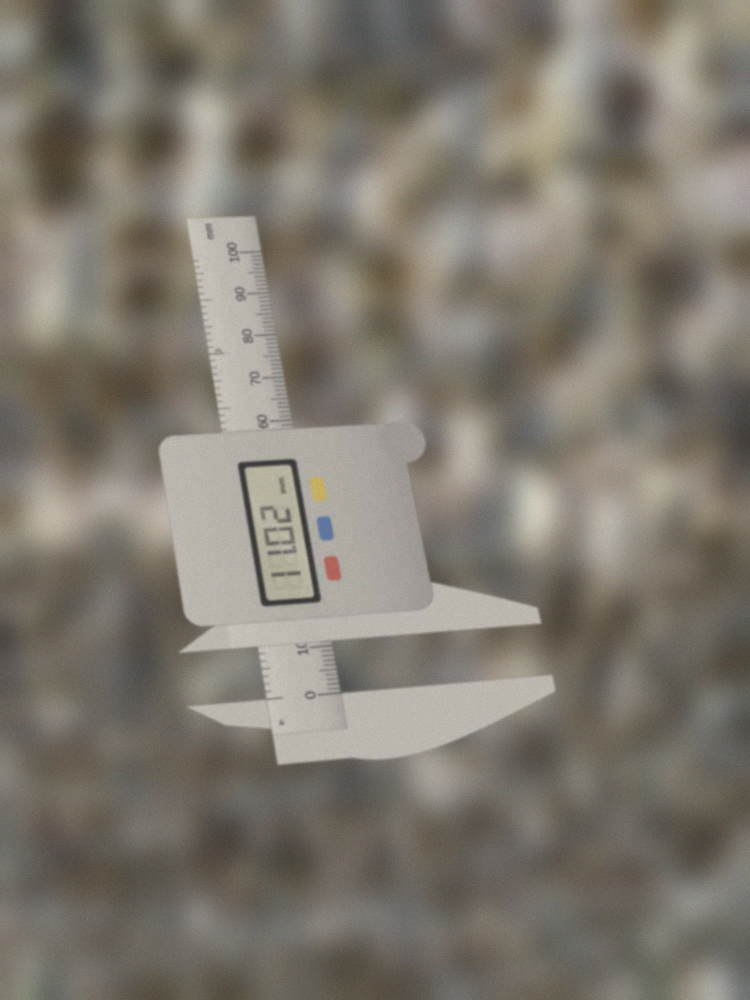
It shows 11.02; mm
